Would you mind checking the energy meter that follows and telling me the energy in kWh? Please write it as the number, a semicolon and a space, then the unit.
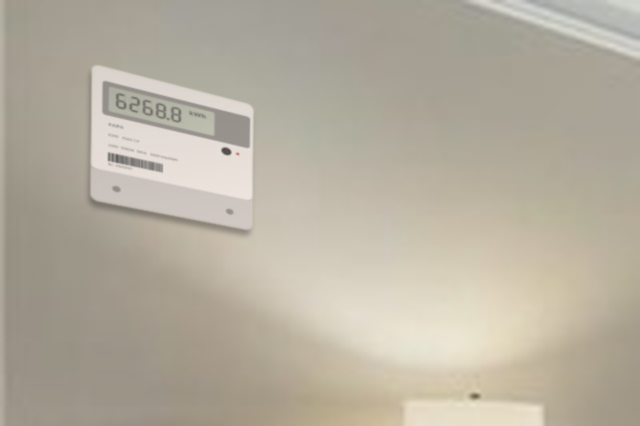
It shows 6268.8; kWh
